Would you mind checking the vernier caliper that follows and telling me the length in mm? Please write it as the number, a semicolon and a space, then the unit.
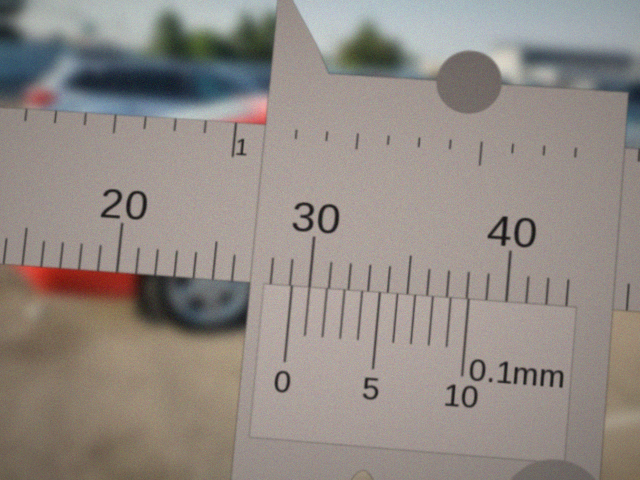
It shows 29.1; mm
